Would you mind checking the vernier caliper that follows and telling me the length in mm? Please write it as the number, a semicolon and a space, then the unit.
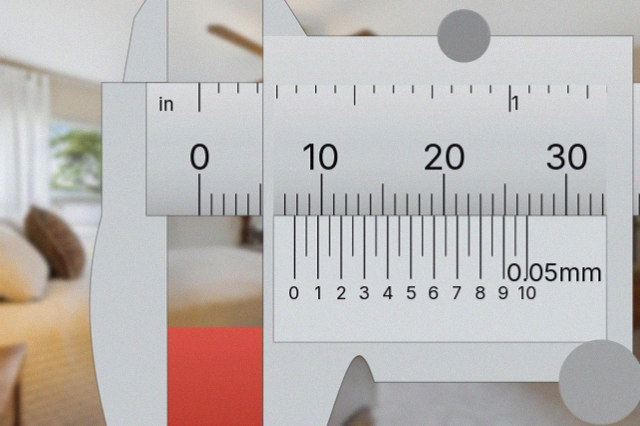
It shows 7.8; mm
